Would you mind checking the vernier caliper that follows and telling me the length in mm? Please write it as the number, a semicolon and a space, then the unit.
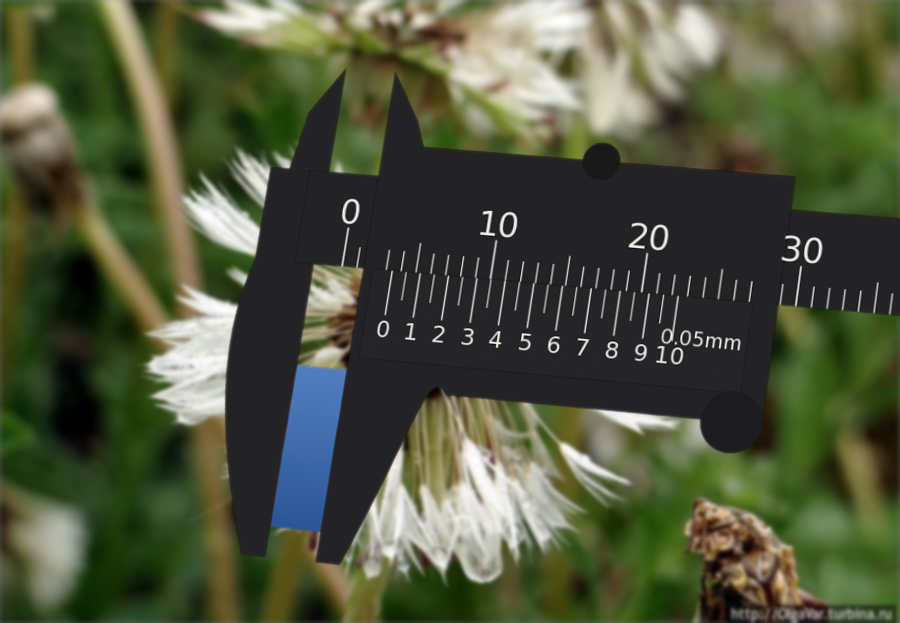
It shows 3.4; mm
